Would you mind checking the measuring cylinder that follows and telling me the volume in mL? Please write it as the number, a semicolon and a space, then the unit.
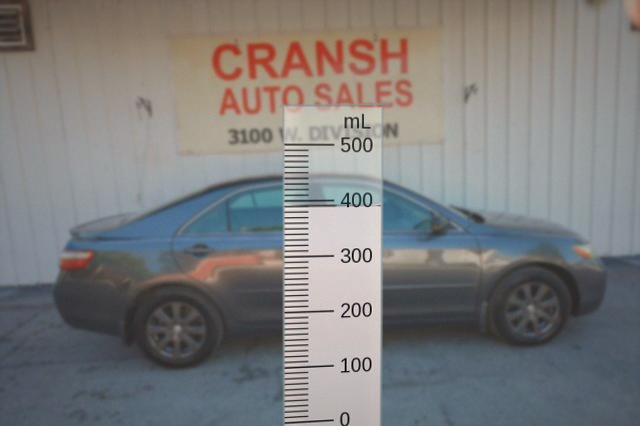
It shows 390; mL
